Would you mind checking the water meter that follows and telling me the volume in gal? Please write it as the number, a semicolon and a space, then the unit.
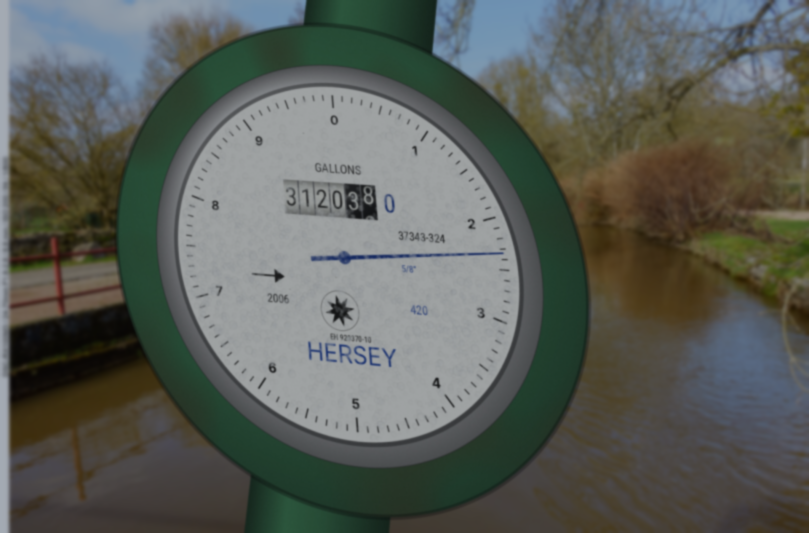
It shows 3120382.3; gal
